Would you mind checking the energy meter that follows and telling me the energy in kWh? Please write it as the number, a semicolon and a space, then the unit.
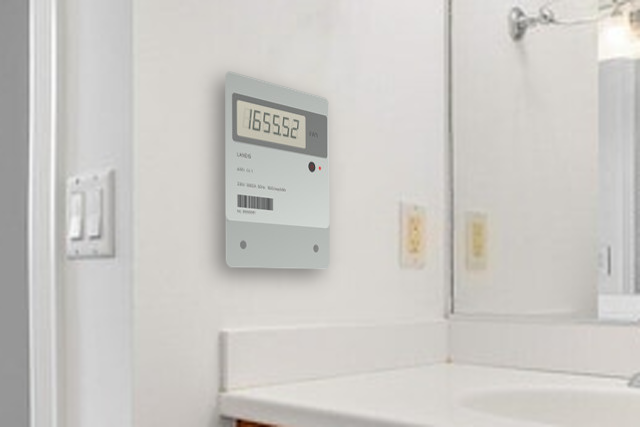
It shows 1655.52; kWh
